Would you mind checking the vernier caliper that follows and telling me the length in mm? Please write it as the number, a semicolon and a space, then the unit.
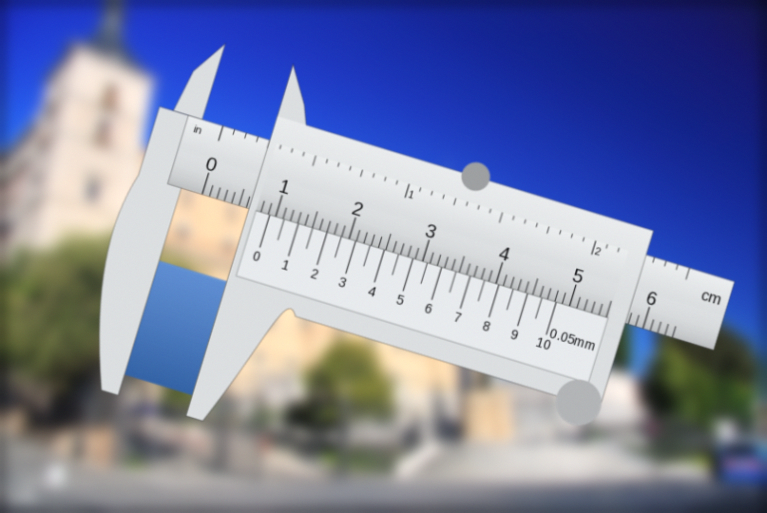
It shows 9.2; mm
